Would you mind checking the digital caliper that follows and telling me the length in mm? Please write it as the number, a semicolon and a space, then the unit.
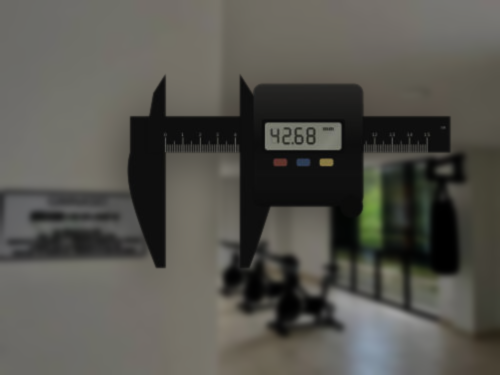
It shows 42.68; mm
